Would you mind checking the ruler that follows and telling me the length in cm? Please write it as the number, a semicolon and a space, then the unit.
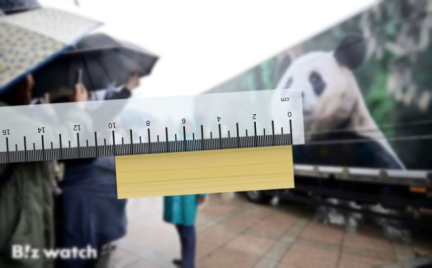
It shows 10; cm
